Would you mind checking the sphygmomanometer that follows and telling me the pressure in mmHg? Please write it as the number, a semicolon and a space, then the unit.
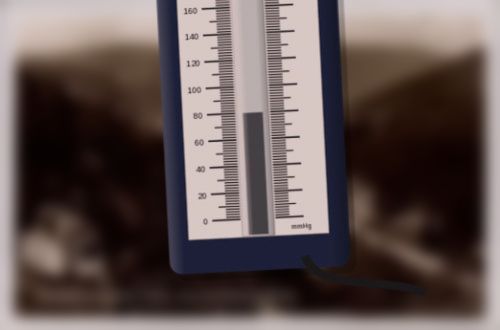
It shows 80; mmHg
